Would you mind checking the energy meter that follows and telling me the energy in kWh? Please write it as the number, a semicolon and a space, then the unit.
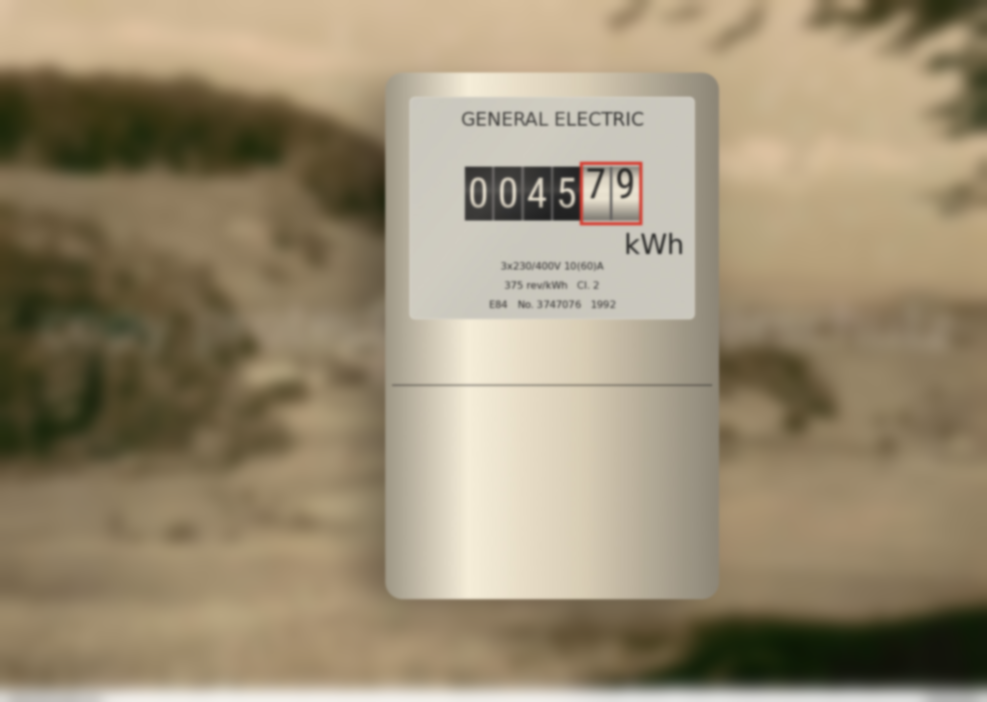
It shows 45.79; kWh
